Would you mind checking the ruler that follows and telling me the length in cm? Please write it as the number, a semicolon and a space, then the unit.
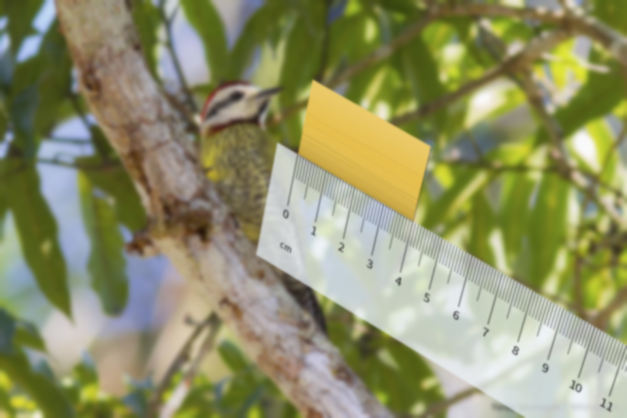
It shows 4; cm
